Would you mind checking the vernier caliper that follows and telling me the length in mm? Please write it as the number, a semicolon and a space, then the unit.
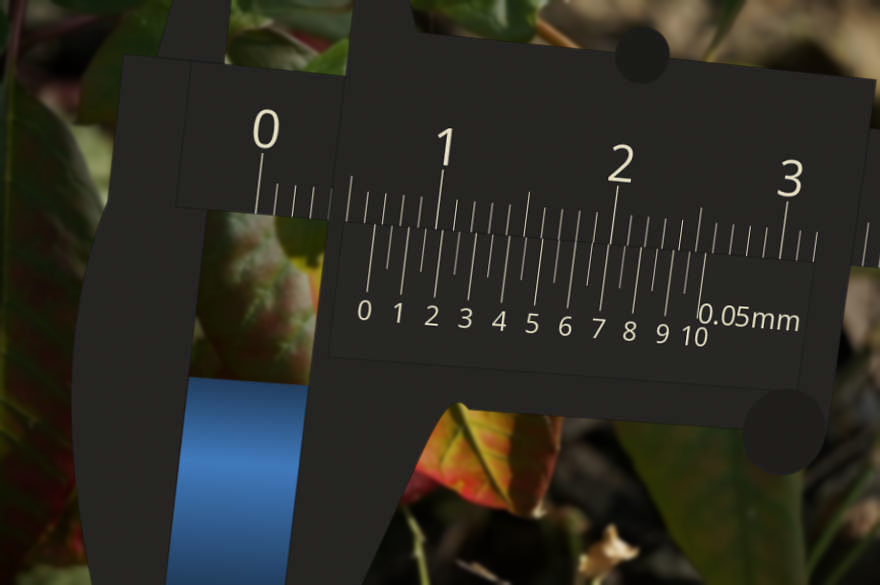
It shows 6.6; mm
